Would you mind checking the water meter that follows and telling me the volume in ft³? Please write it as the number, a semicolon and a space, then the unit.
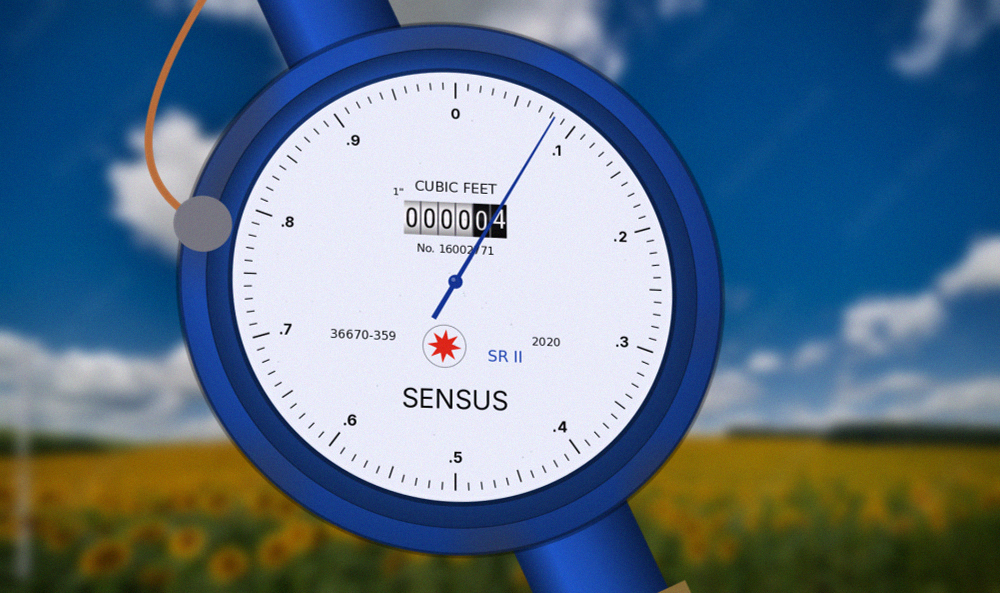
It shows 4.08; ft³
